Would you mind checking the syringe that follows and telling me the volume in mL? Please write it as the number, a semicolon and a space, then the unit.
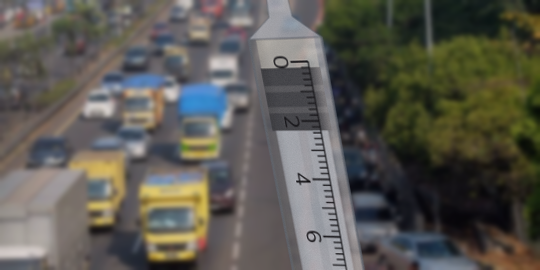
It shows 0.2; mL
